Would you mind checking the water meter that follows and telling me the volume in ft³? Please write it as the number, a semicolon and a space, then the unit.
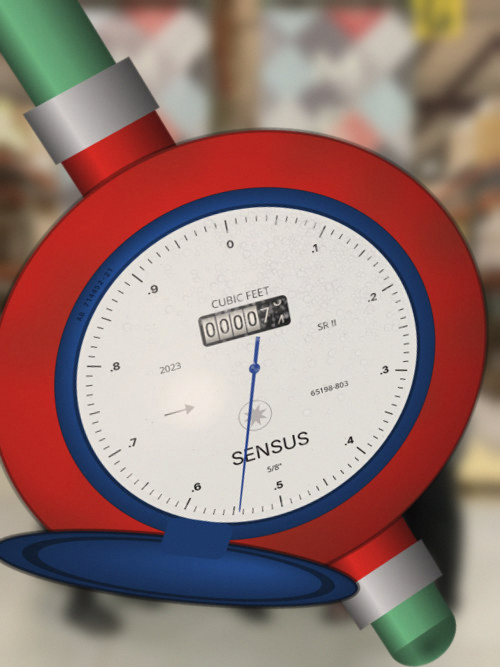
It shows 73.54; ft³
